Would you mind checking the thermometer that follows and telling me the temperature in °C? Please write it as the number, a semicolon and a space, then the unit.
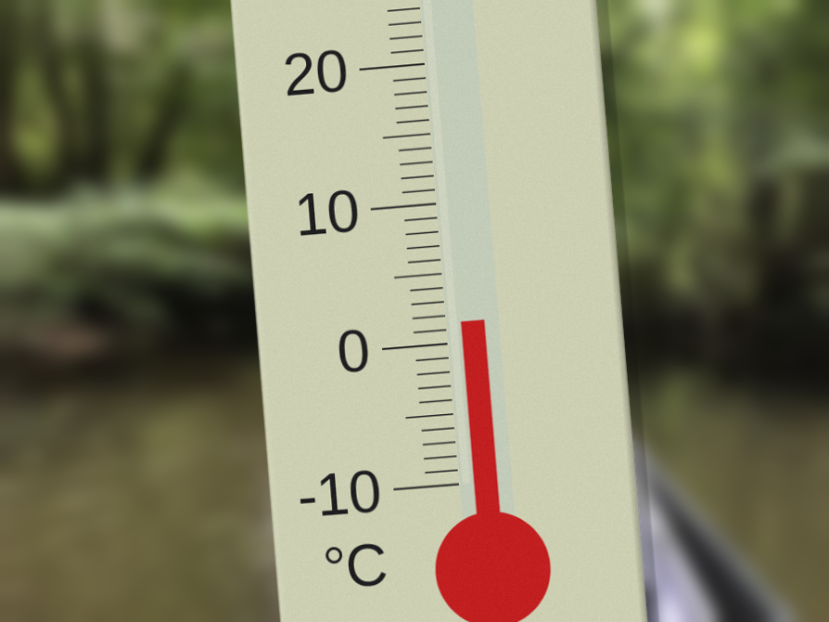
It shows 1.5; °C
